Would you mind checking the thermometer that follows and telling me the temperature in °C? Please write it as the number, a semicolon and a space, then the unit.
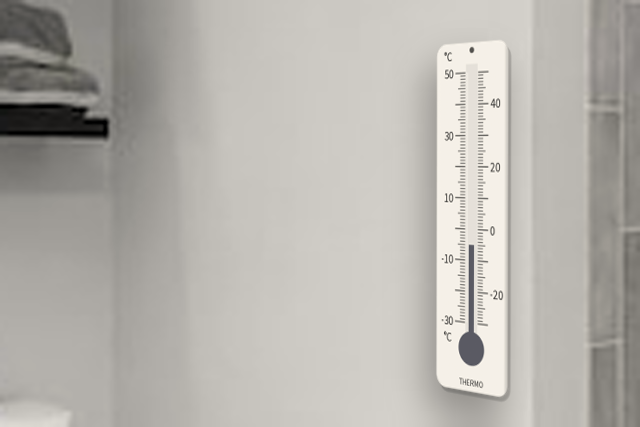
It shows -5; °C
